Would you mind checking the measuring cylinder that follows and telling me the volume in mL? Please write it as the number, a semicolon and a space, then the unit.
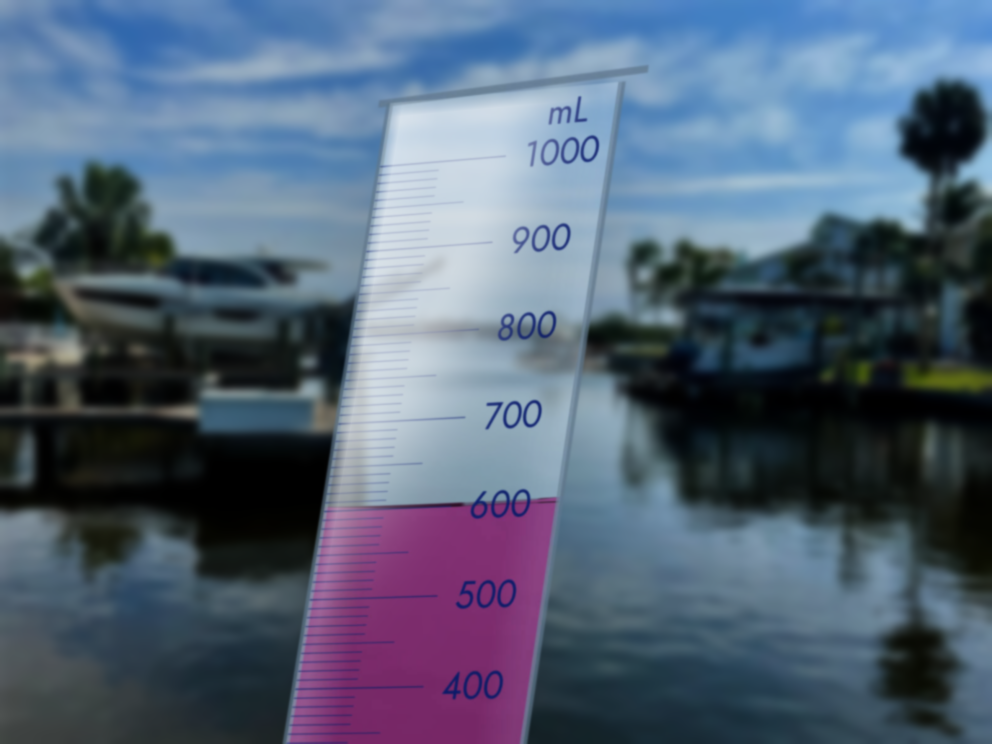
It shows 600; mL
